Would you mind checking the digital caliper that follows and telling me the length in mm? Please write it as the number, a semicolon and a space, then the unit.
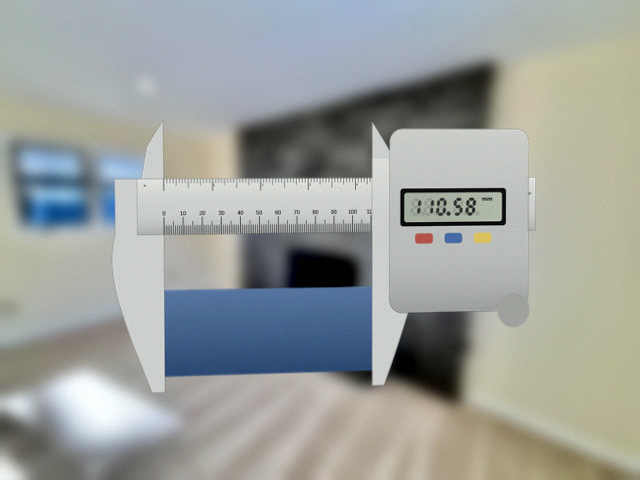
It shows 110.58; mm
